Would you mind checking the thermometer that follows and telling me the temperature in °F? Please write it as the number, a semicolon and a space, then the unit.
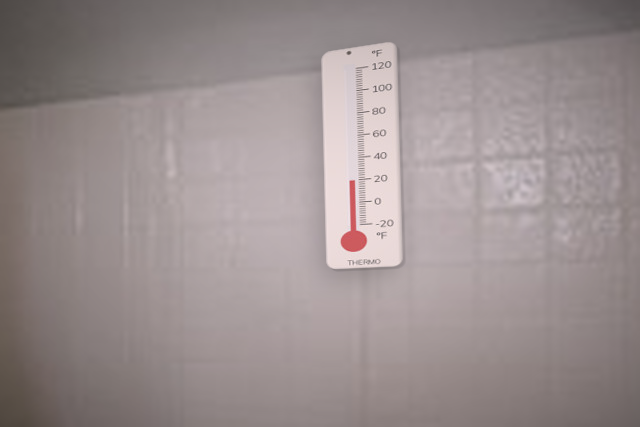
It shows 20; °F
